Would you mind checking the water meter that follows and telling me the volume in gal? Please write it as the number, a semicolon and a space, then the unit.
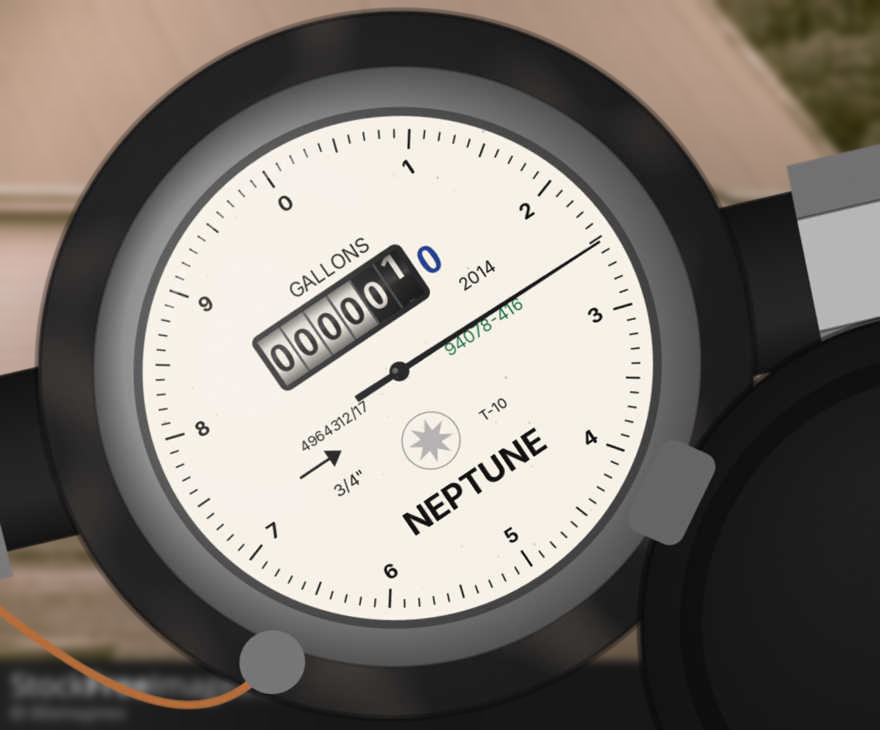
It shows 12.5; gal
